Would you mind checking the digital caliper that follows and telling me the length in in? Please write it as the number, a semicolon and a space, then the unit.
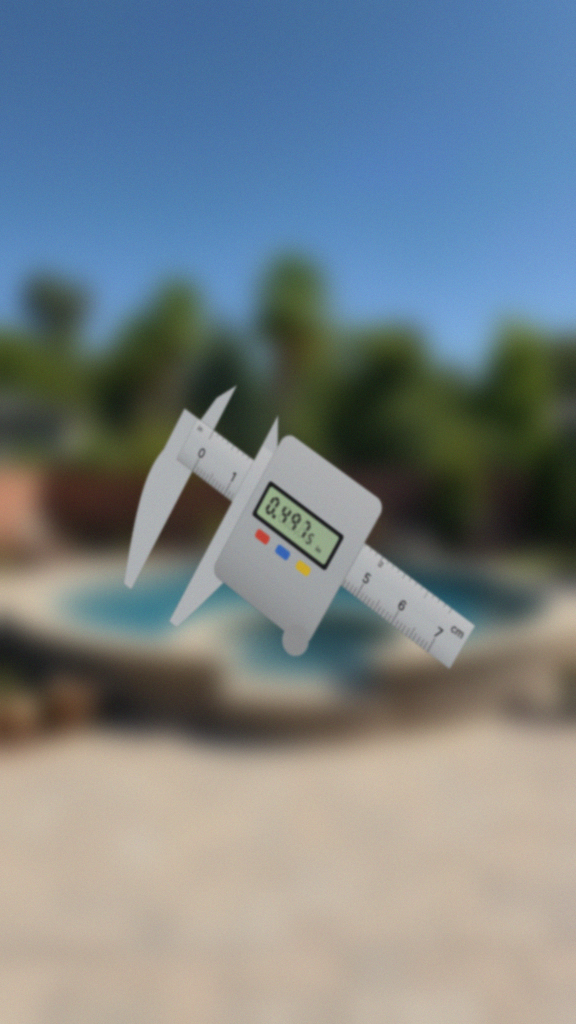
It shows 0.4975; in
